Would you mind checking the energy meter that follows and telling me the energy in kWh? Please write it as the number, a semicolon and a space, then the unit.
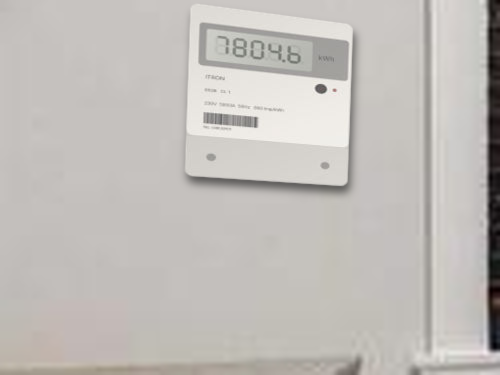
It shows 7804.6; kWh
